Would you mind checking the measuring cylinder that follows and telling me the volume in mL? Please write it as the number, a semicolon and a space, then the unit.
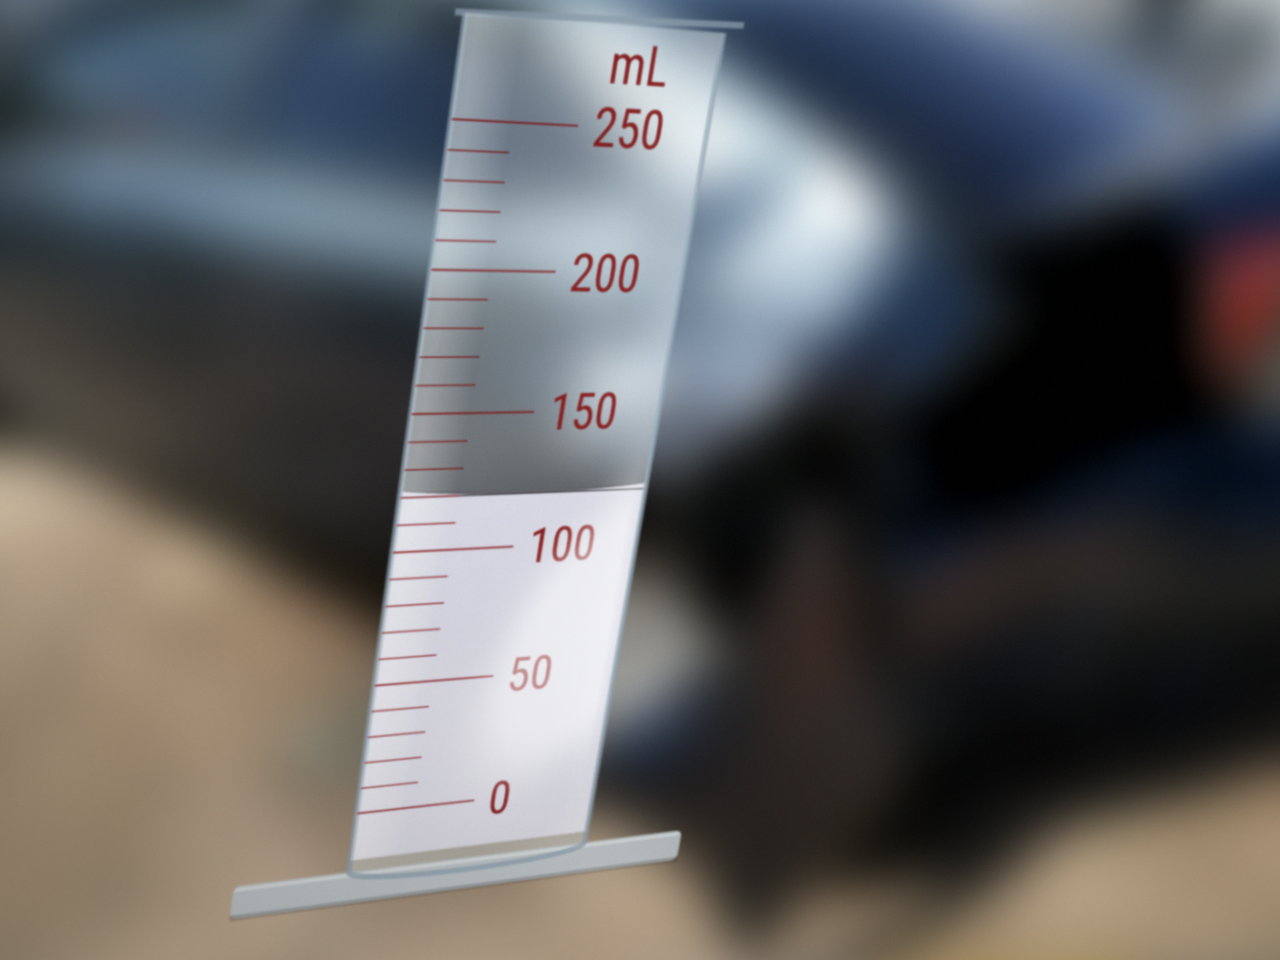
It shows 120; mL
